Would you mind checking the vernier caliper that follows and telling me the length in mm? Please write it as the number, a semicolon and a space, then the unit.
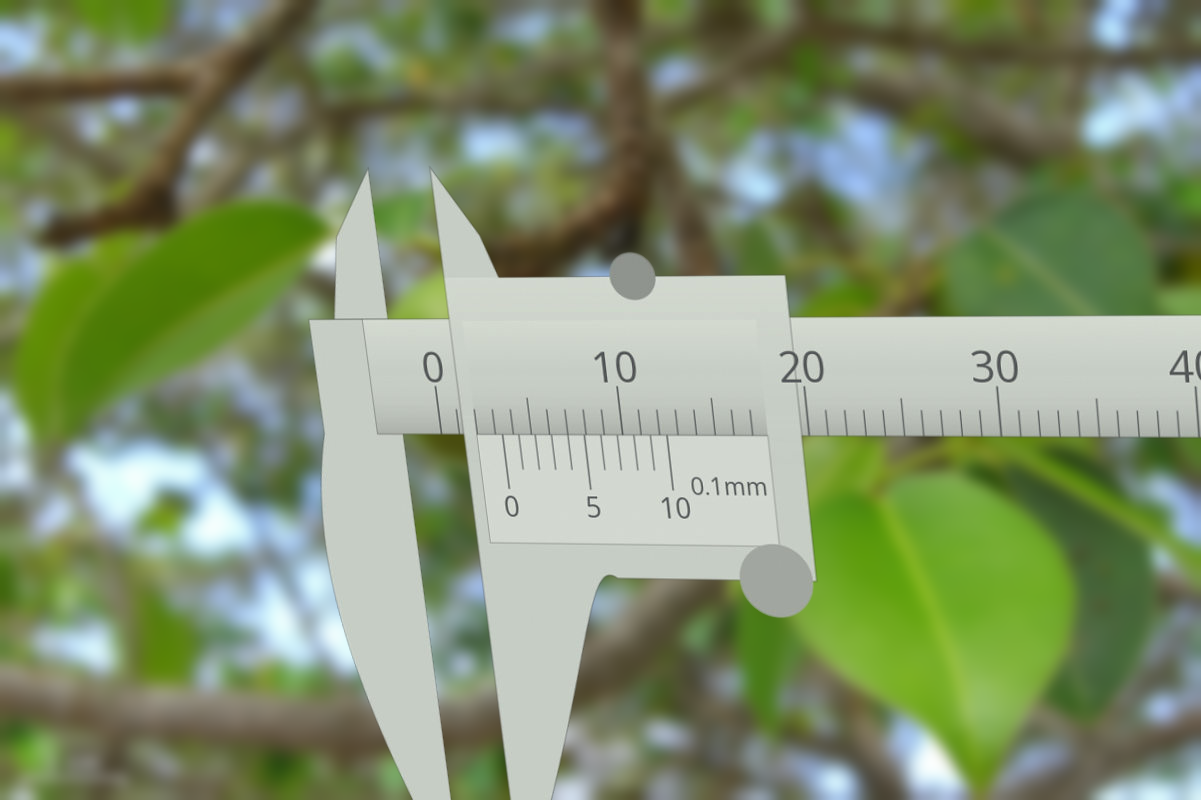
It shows 3.4; mm
